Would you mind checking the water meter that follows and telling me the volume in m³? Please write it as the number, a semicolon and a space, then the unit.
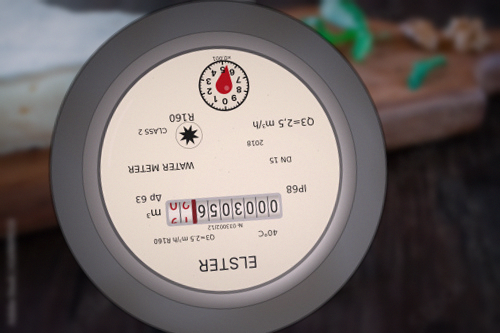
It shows 3056.195; m³
